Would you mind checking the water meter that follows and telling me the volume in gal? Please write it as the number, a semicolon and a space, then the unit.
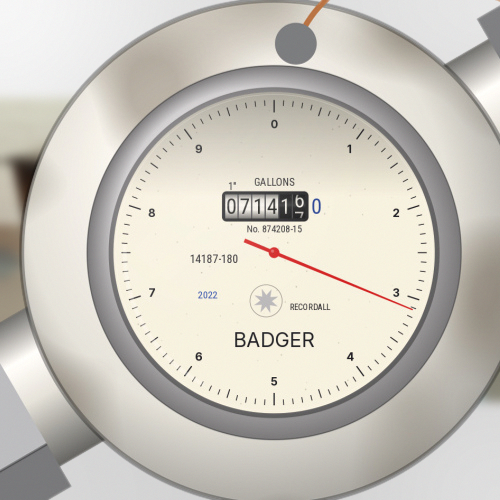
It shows 714163.1; gal
